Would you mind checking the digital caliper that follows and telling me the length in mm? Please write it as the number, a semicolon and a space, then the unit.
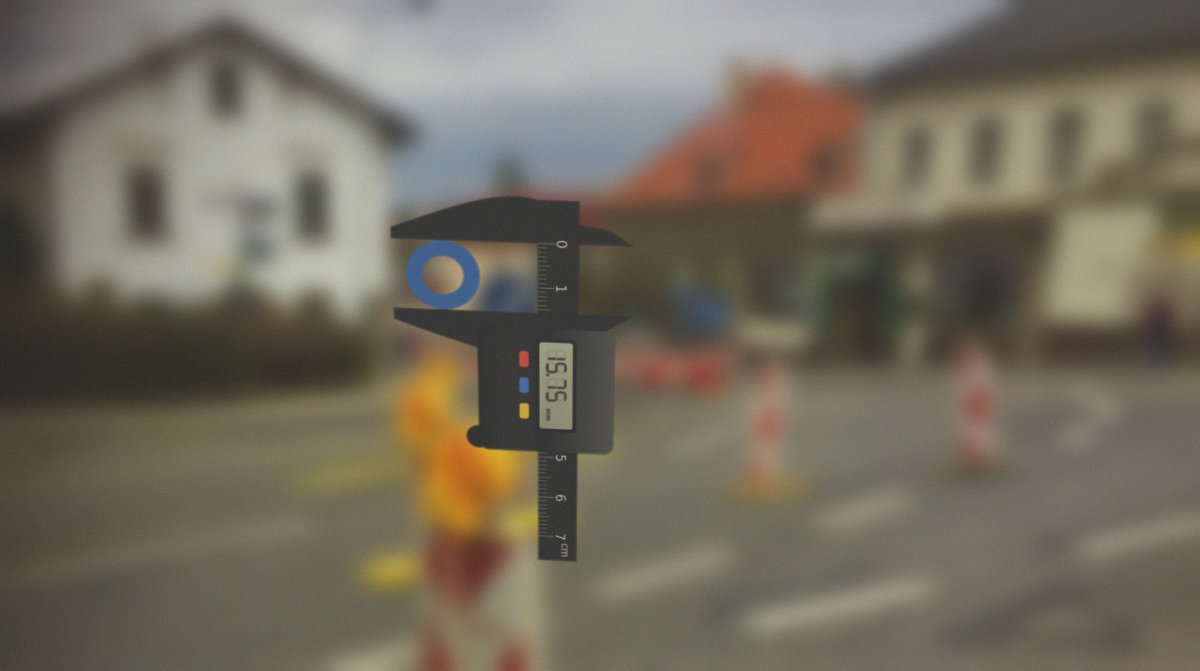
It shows 15.75; mm
